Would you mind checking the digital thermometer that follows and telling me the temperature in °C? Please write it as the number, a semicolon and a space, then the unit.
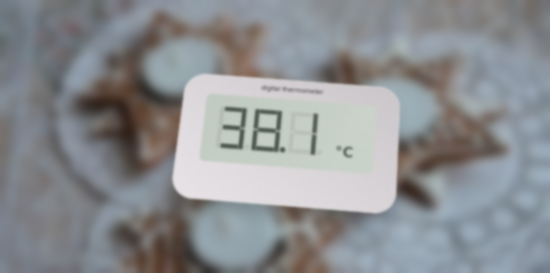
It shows 38.1; °C
